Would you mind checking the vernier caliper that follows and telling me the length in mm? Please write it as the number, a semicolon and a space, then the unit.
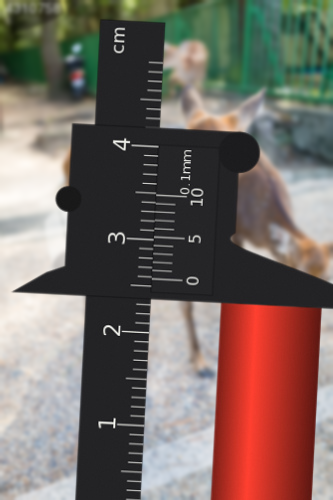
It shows 25.8; mm
